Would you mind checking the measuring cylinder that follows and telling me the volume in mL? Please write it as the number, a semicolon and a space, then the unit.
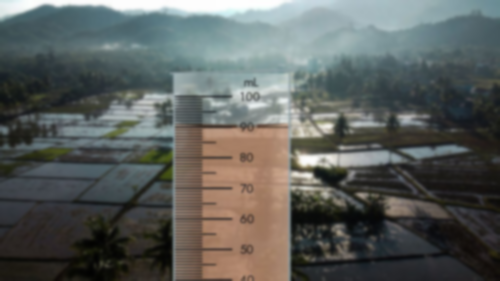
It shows 90; mL
